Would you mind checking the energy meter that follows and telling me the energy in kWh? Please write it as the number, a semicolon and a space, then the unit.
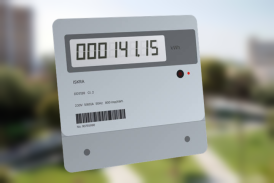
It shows 141.15; kWh
